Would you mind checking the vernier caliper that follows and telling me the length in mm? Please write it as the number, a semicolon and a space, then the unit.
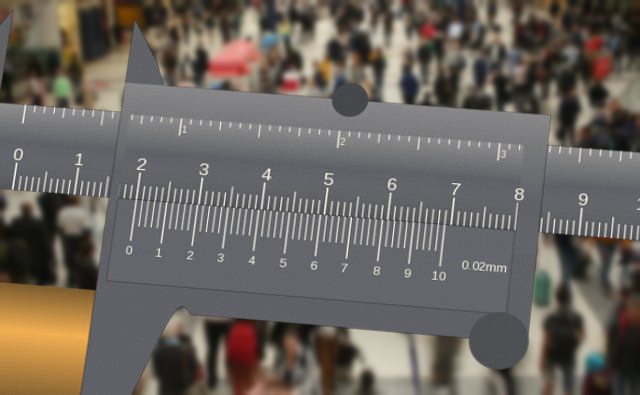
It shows 20.0; mm
